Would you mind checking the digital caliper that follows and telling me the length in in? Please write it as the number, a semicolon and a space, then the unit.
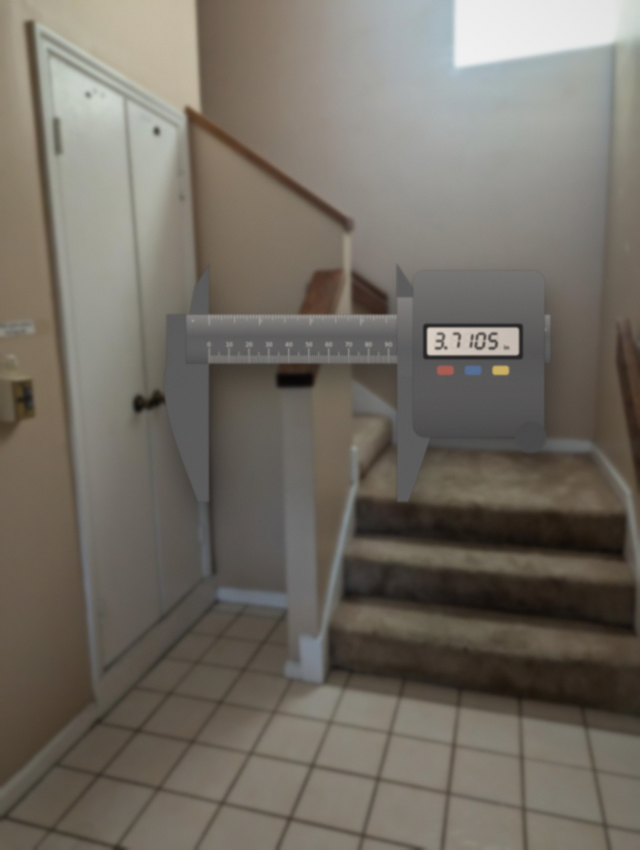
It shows 3.7105; in
